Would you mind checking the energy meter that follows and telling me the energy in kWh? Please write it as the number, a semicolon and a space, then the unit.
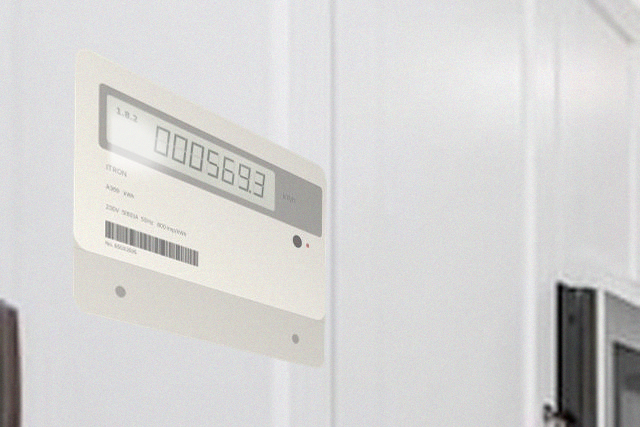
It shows 569.3; kWh
